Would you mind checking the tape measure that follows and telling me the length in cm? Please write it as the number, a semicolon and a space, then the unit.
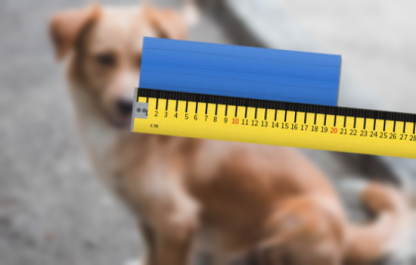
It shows 20; cm
